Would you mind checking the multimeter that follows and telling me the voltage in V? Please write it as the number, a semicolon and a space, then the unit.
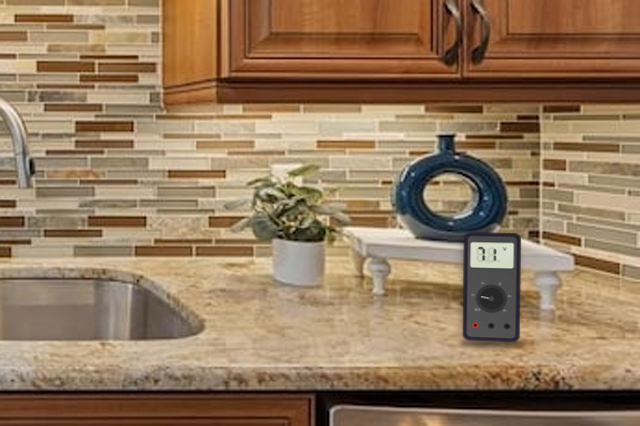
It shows 71; V
